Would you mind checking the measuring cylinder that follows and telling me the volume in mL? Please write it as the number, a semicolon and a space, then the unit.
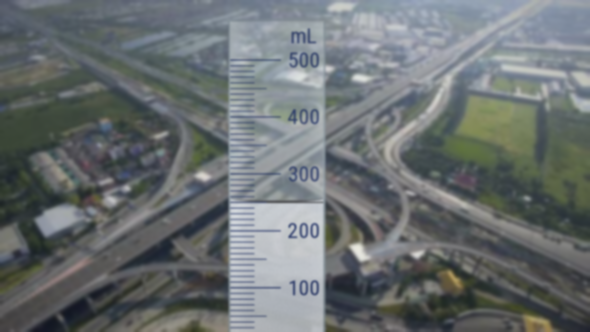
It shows 250; mL
